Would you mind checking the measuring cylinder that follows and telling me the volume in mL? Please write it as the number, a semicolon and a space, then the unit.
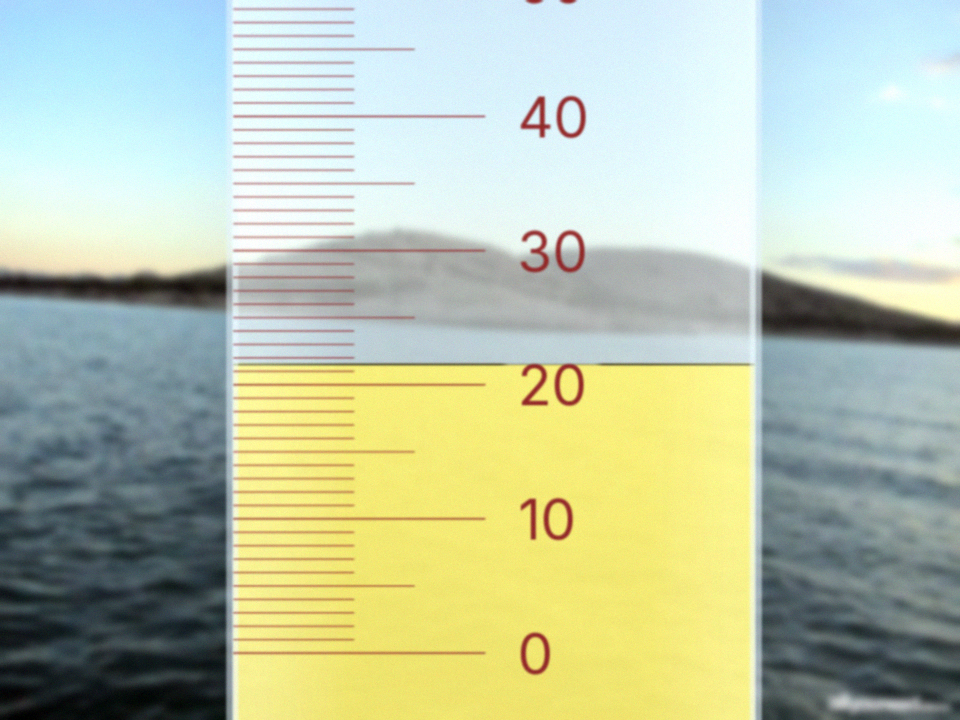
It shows 21.5; mL
